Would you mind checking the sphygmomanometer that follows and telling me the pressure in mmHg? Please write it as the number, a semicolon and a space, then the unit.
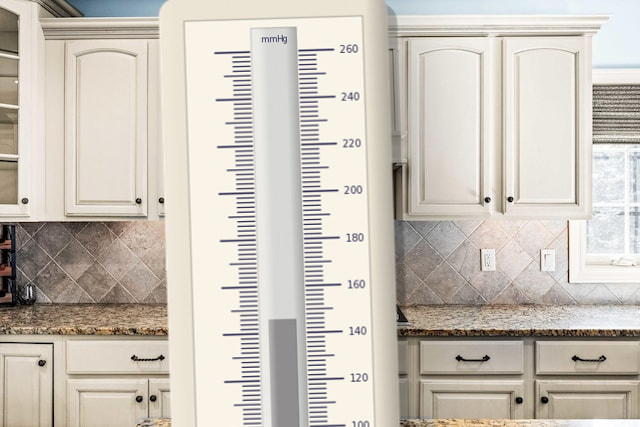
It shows 146; mmHg
